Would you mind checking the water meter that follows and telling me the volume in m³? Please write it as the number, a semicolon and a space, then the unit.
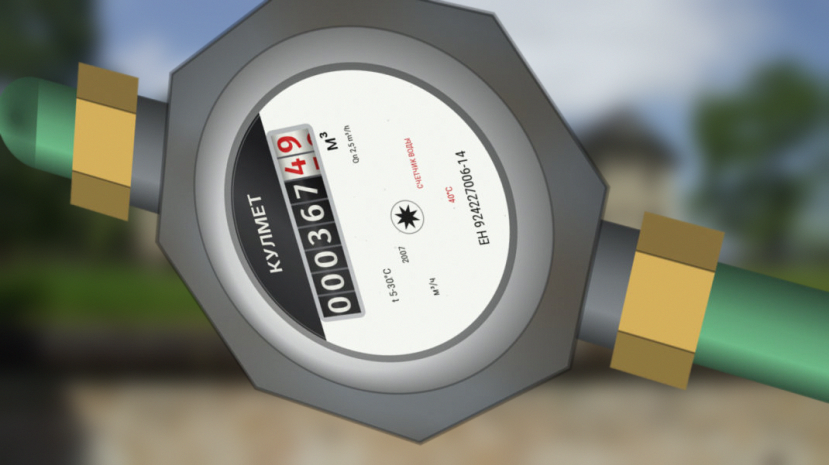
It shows 367.49; m³
